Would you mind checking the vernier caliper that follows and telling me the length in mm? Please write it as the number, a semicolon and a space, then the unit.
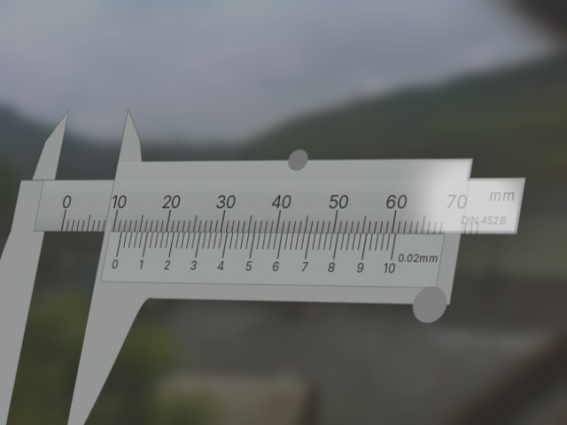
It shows 11.6; mm
